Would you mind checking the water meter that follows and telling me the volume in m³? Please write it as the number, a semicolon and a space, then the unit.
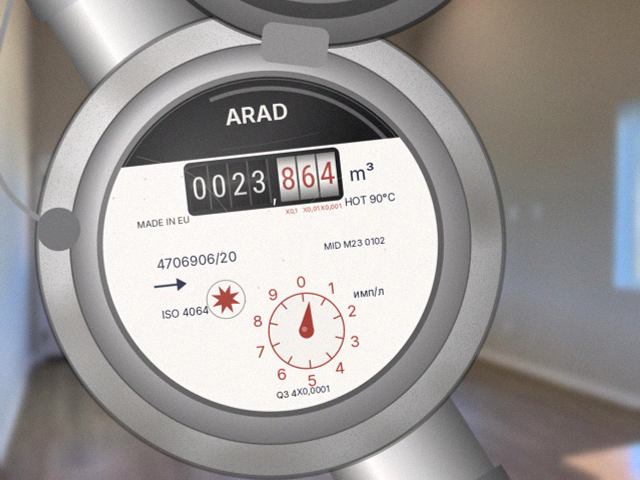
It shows 23.8640; m³
